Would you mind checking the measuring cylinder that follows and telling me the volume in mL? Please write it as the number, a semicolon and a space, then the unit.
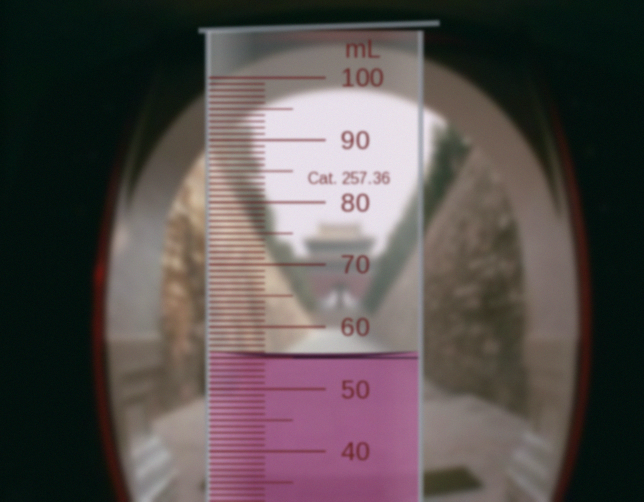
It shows 55; mL
